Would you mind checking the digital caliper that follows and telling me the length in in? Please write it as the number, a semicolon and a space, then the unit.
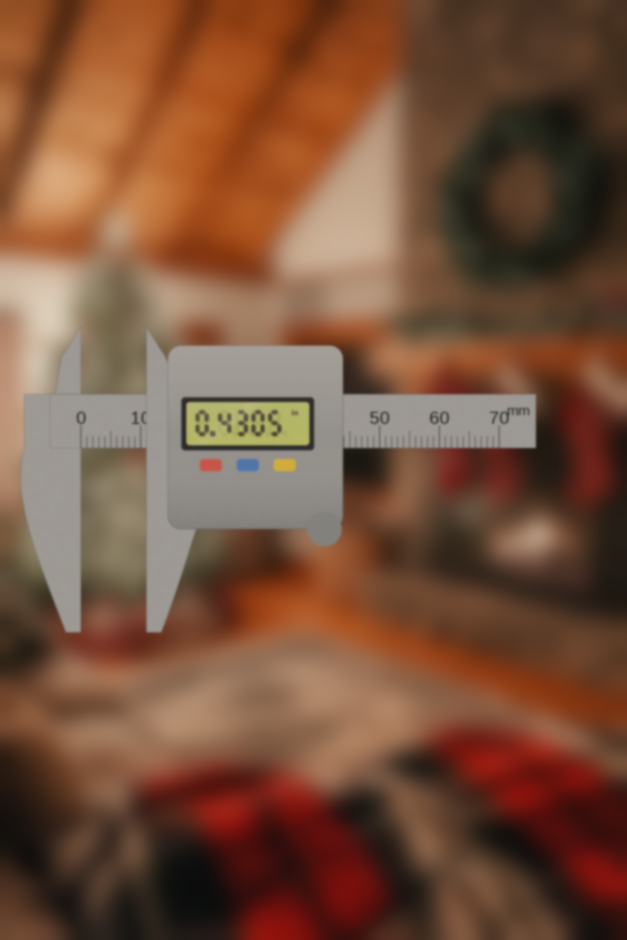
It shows 0.4305; in
